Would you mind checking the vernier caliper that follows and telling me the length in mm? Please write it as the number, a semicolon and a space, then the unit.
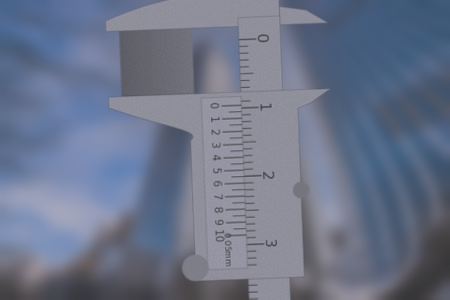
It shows 9.6; mm
